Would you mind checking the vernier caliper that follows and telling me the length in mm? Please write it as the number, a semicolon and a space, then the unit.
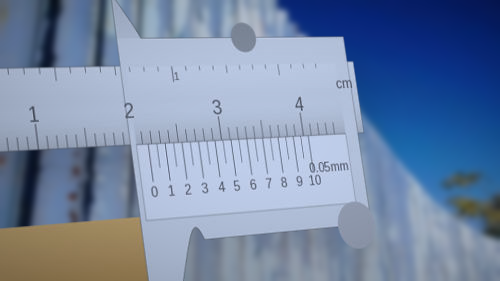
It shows 21.6; mm
